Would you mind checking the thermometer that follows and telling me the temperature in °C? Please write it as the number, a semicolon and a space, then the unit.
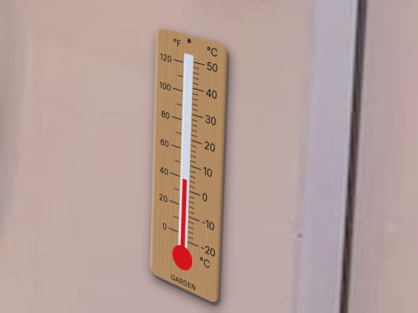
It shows 4; °C
